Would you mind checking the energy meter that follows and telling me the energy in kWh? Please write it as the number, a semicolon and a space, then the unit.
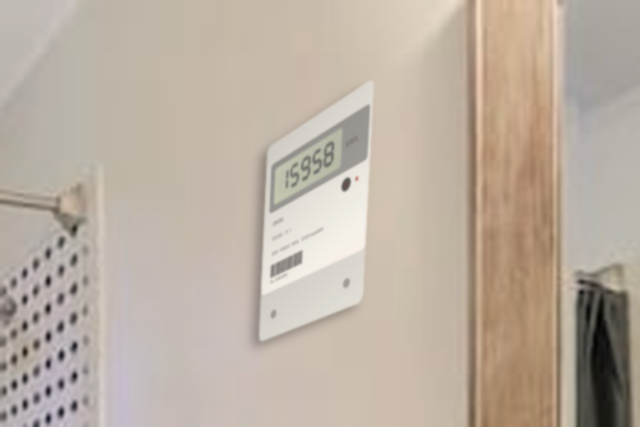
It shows 15958; kWh
